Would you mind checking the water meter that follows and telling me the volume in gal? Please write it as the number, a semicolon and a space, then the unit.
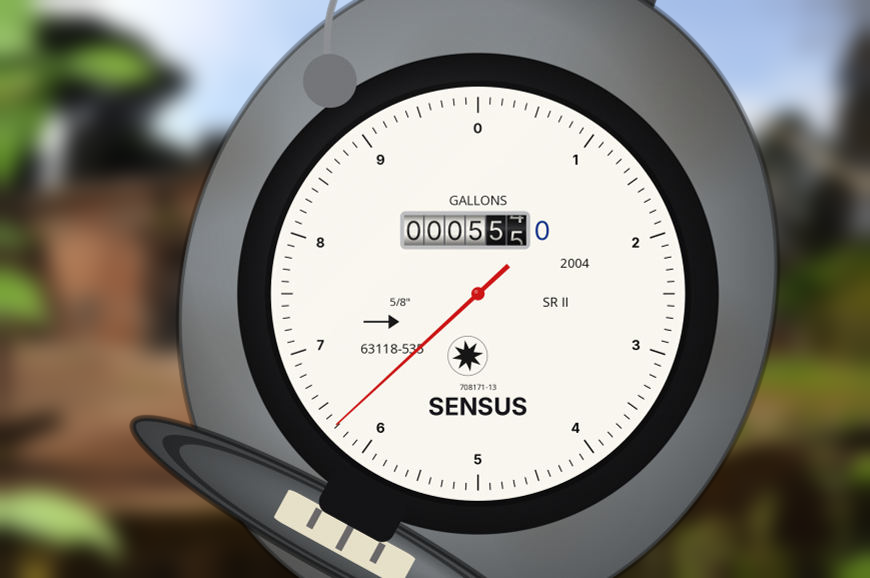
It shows 5546.3; gal
